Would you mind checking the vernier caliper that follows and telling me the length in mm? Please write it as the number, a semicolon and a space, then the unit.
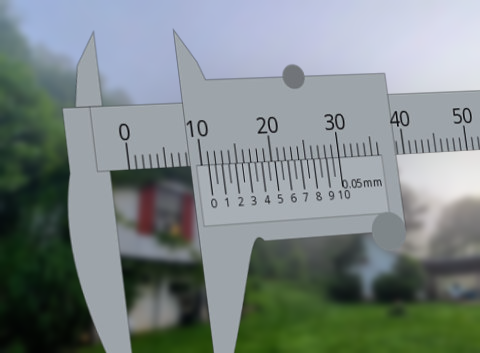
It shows 11.0; mm
